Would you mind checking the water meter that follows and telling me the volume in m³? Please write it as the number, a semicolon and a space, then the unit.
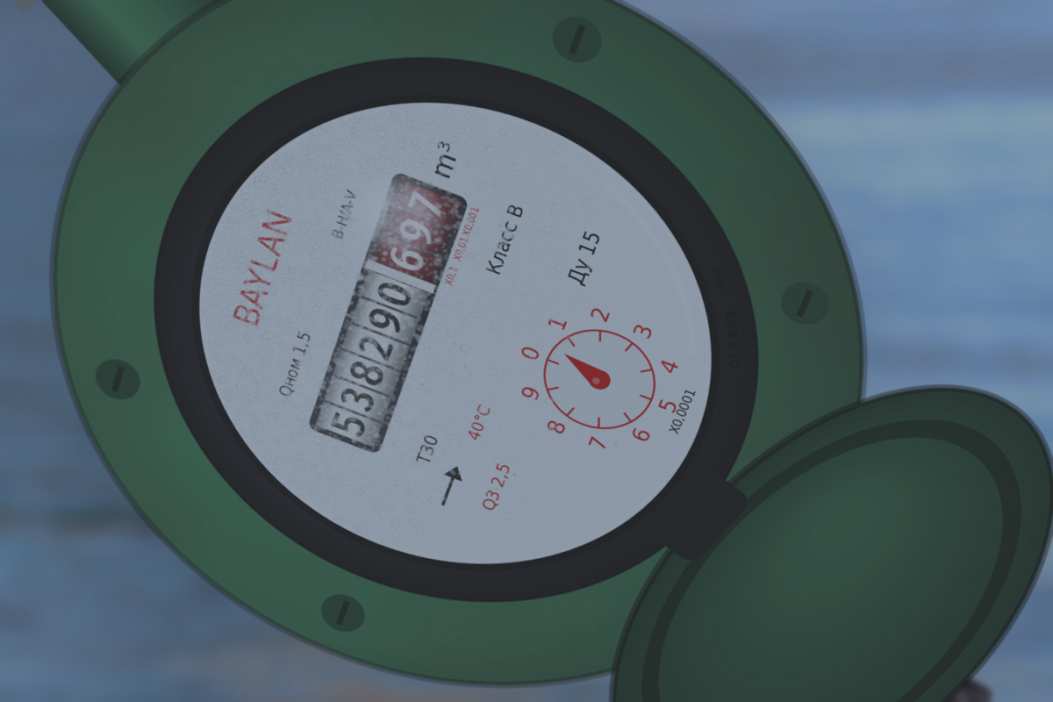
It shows 538290.6970; m³
